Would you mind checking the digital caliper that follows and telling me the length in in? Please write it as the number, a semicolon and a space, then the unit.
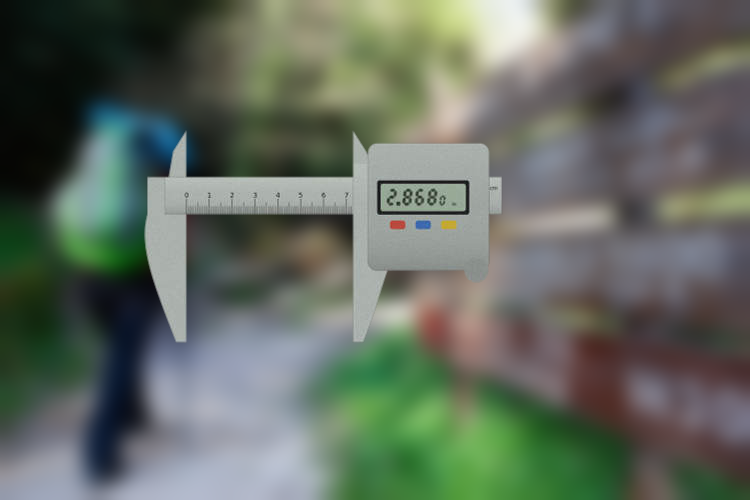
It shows 2.8680; in
